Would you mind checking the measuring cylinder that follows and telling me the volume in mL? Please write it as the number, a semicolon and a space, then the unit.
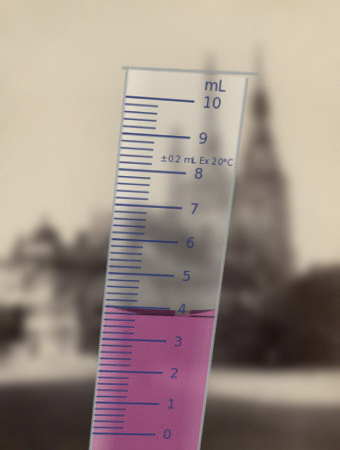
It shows 3.8; mL
